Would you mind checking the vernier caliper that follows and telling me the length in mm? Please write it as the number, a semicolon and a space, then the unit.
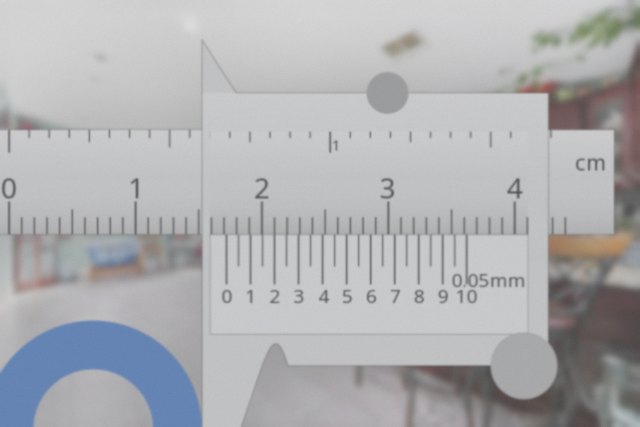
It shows 17.2; mm
